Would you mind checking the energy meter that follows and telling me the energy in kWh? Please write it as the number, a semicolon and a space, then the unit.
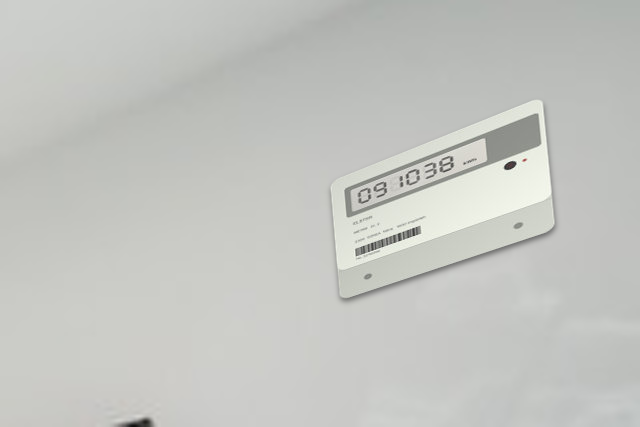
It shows 91038; kWh
